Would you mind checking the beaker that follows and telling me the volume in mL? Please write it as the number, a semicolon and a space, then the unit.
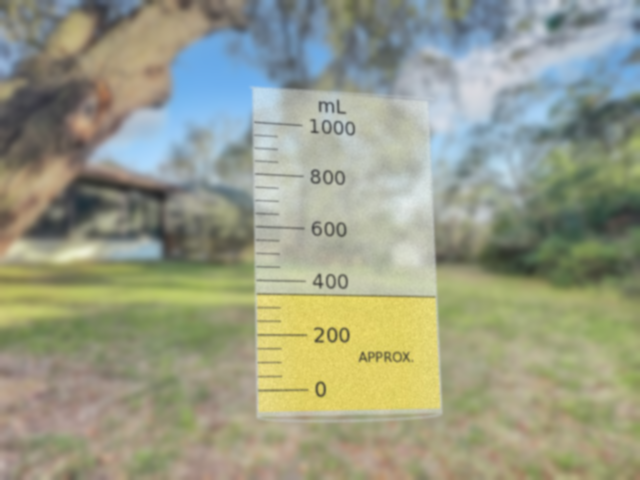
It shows 350; mL
